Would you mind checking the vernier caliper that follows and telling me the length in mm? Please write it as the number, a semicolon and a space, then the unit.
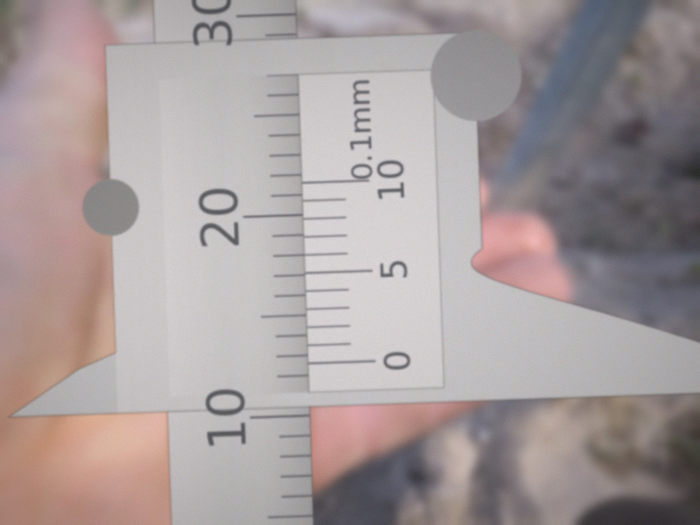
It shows 12.6; mm
